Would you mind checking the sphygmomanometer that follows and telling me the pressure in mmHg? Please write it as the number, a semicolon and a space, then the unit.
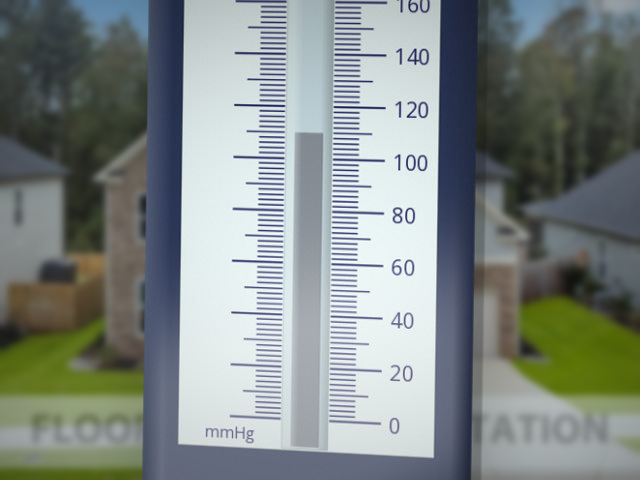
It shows 110; mmHg
